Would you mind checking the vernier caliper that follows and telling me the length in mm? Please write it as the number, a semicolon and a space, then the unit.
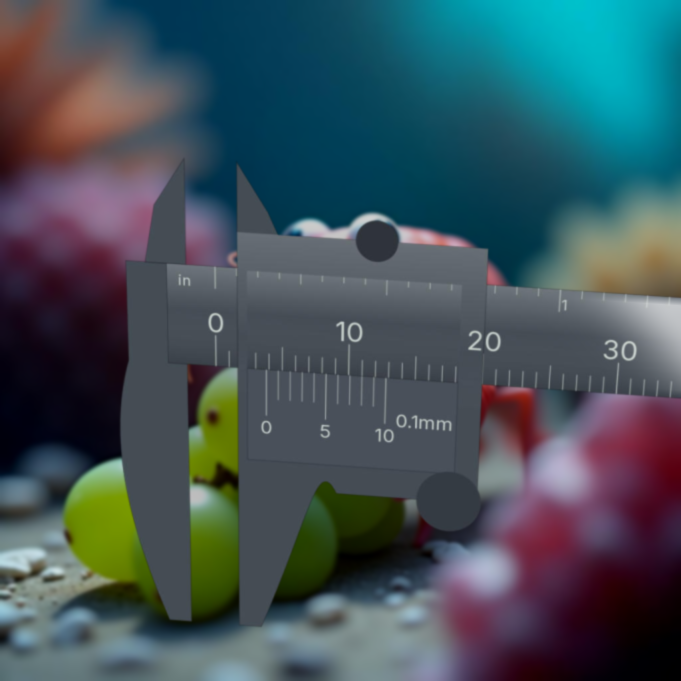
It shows 3.8; mm
